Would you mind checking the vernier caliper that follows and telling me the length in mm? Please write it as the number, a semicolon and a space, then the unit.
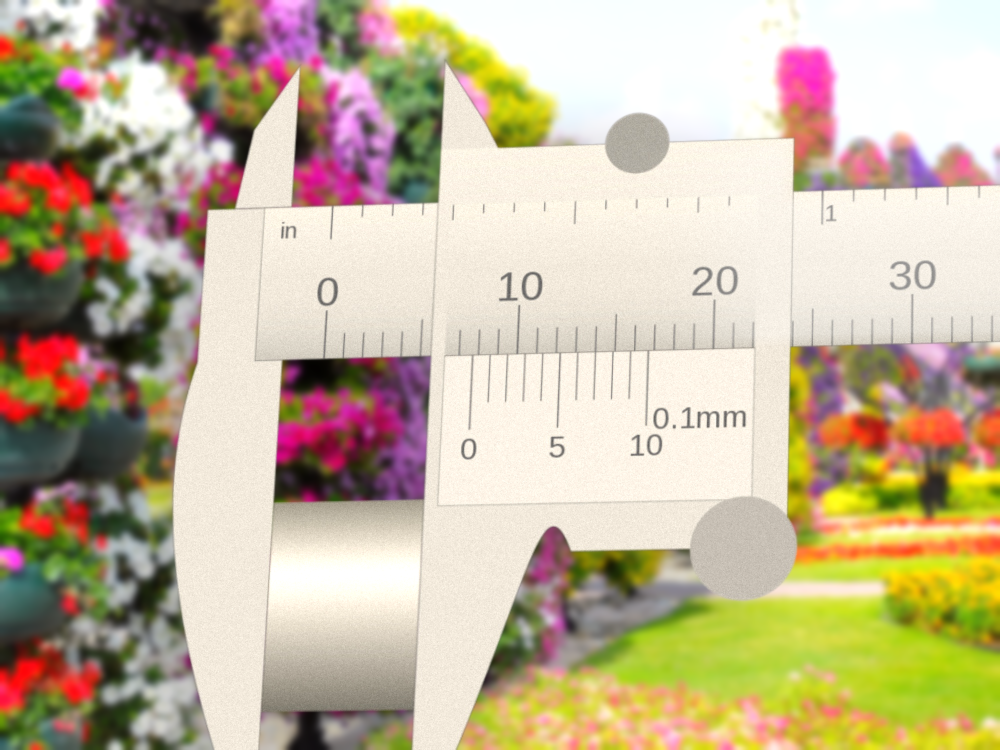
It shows 7.7; mm
